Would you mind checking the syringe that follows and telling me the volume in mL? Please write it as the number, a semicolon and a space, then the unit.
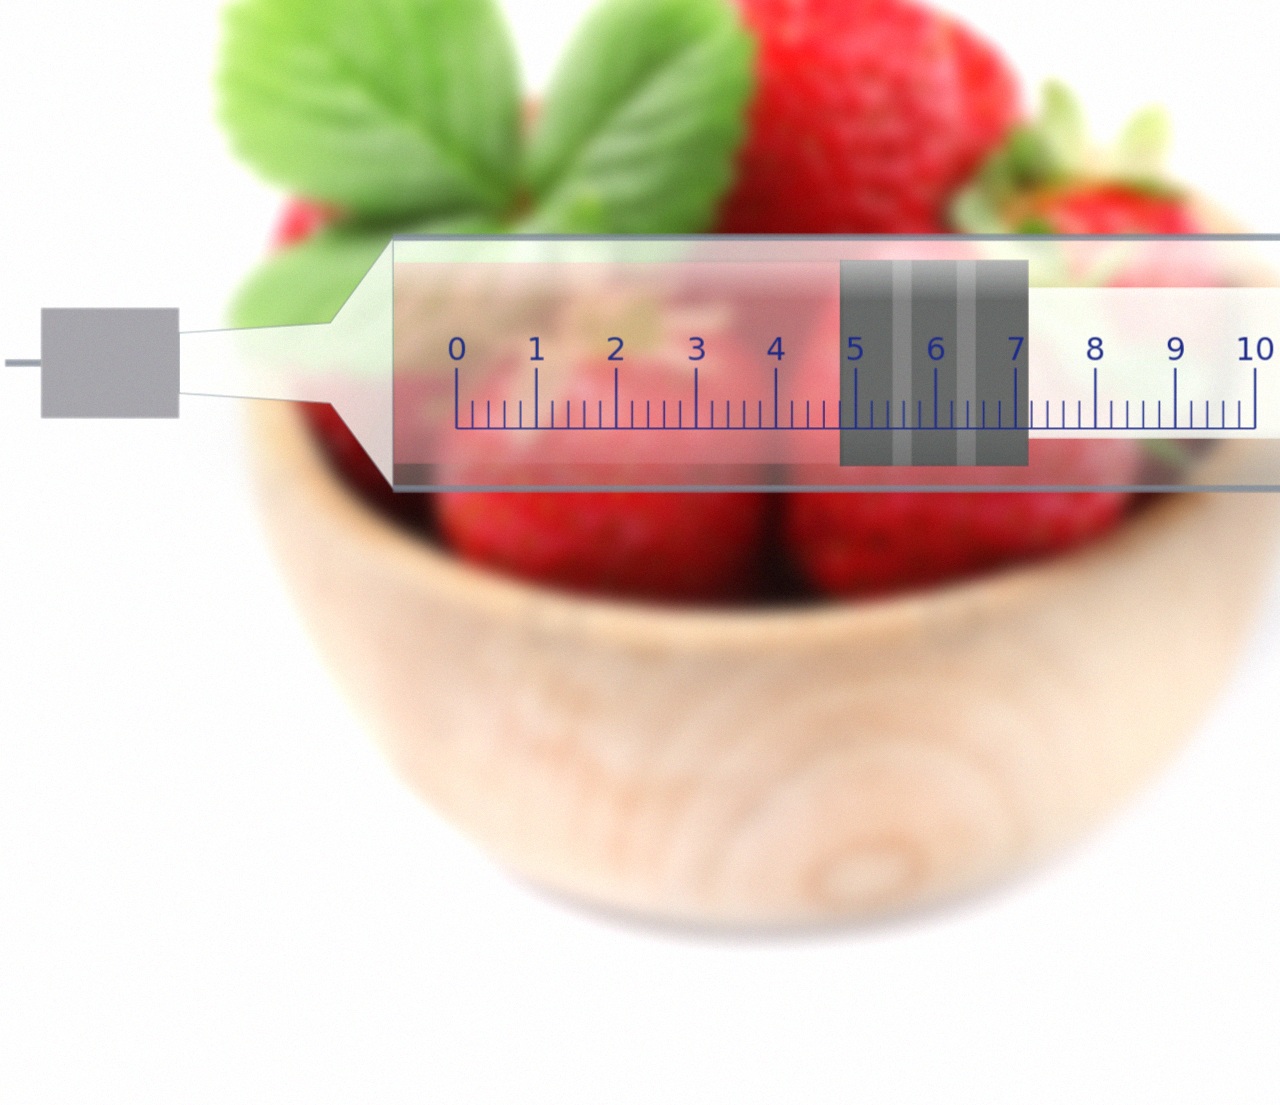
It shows 4.8; mL
